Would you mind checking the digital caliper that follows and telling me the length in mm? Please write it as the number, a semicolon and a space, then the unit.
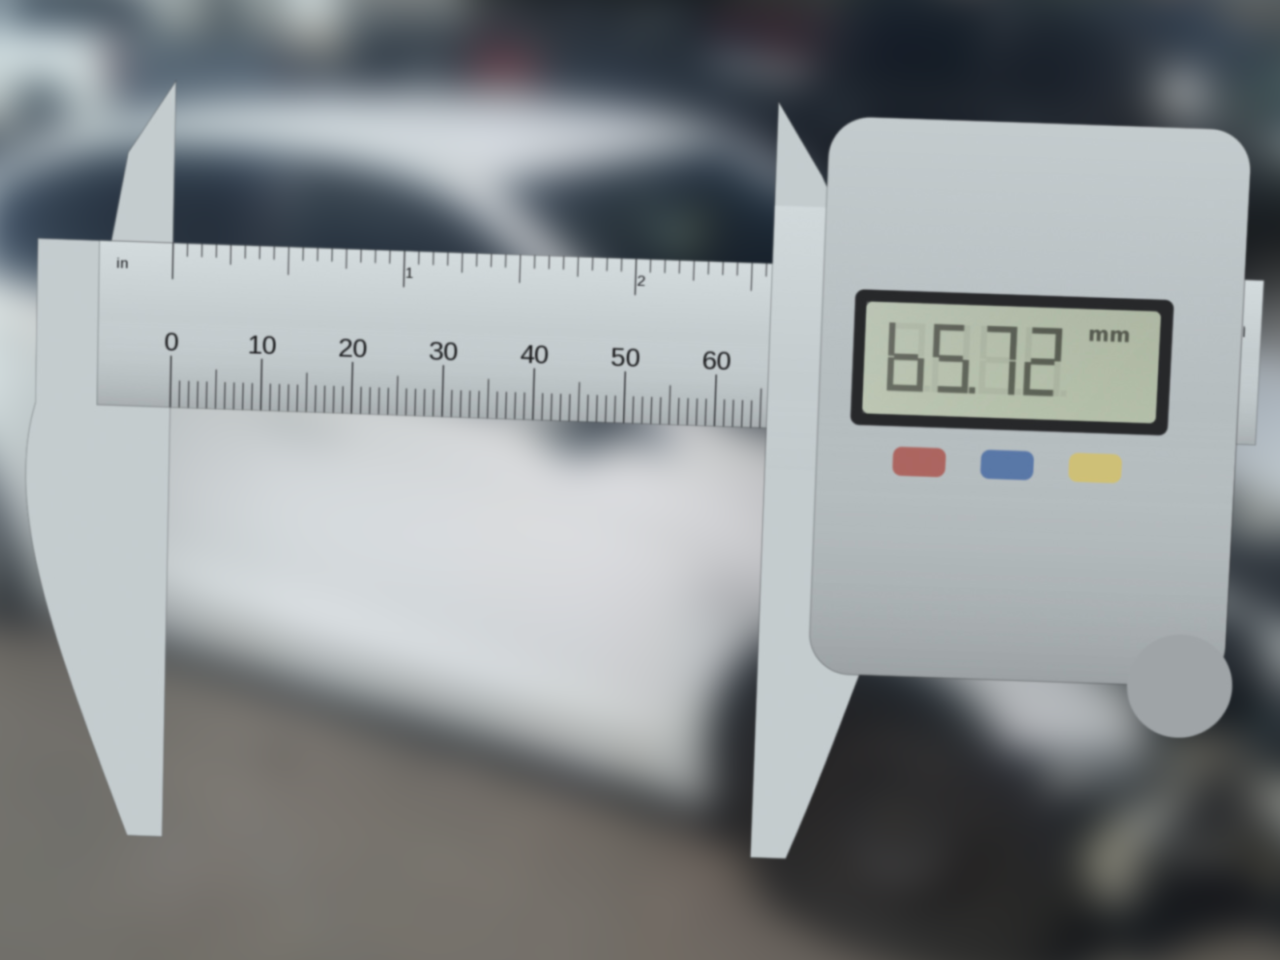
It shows 65.72; mm
